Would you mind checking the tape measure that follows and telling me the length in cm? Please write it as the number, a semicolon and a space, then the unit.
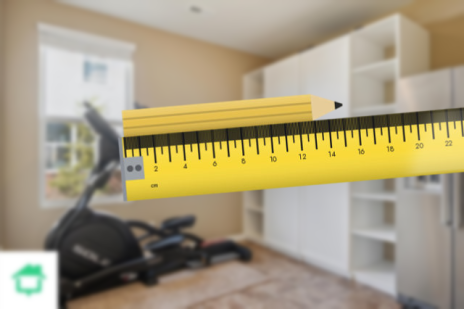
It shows 15; cm
